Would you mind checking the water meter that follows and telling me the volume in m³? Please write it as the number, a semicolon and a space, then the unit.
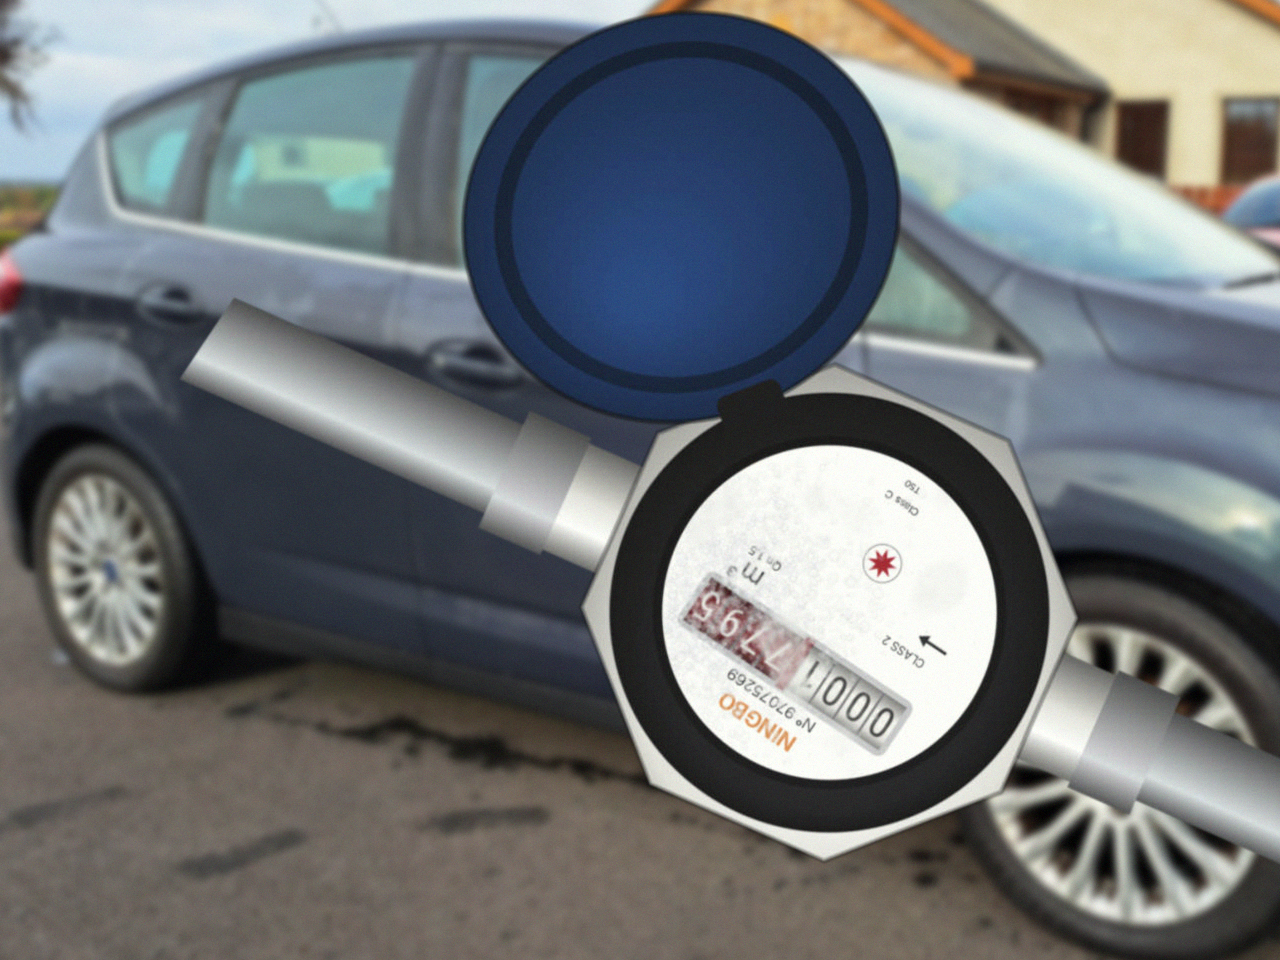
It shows 1.7795; m³
